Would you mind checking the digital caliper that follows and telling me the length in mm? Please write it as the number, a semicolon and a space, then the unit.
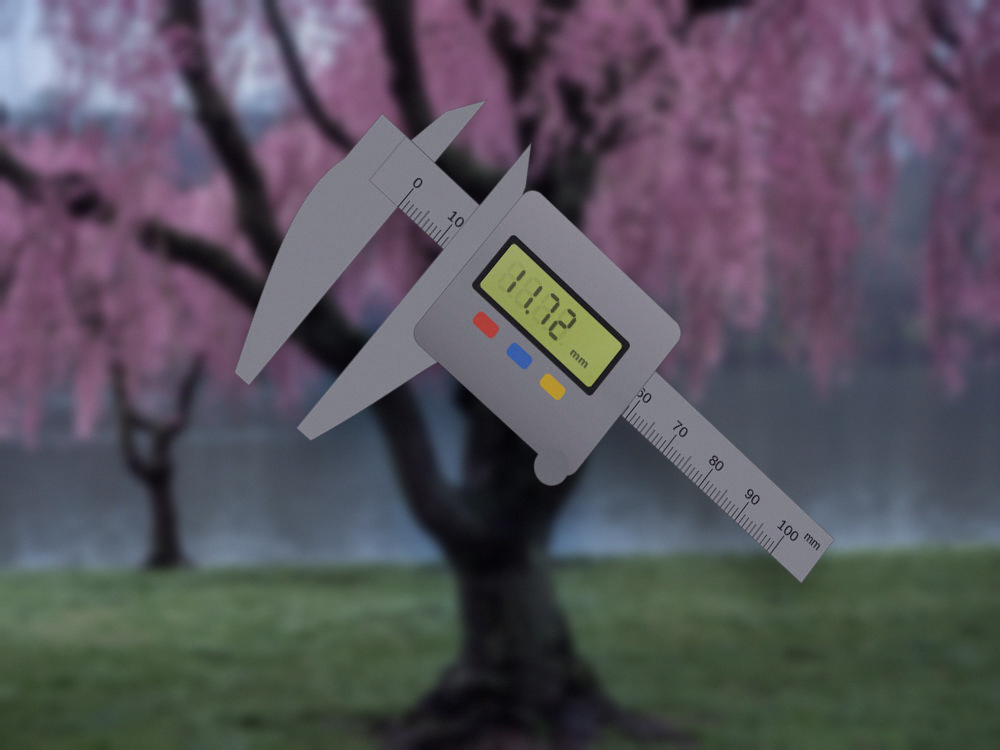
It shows 11.72; mm
